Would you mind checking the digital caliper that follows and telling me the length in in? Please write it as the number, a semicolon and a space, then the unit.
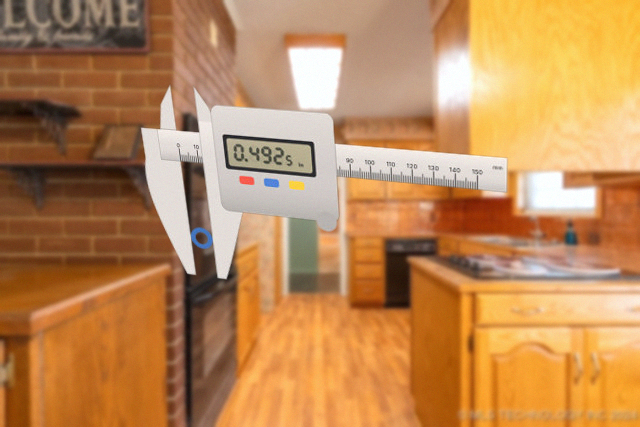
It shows 0.4925; in
